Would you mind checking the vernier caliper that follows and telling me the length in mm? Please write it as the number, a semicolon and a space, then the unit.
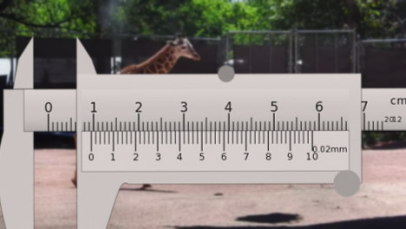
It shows 9.5; mm
